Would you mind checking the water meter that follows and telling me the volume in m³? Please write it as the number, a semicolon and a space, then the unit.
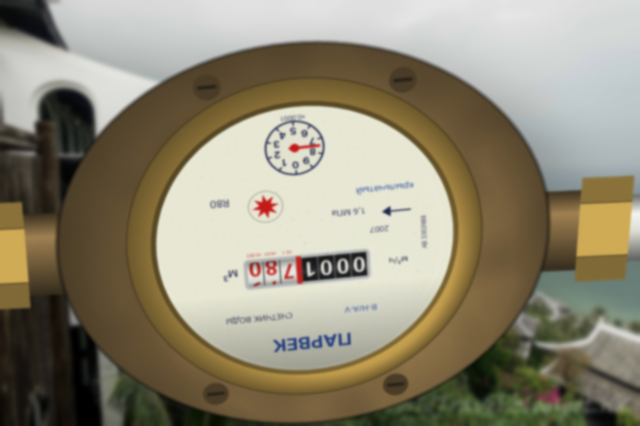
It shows 1.7797; m³
